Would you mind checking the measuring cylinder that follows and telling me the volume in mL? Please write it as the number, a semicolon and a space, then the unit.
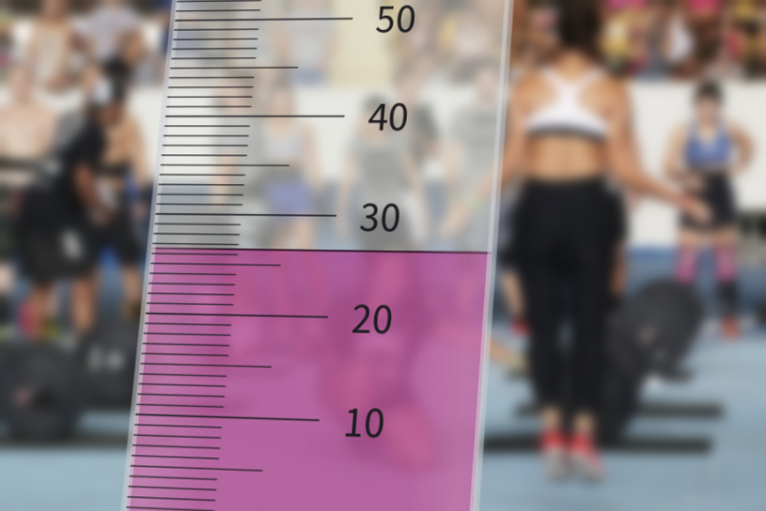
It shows 26.5; mL
